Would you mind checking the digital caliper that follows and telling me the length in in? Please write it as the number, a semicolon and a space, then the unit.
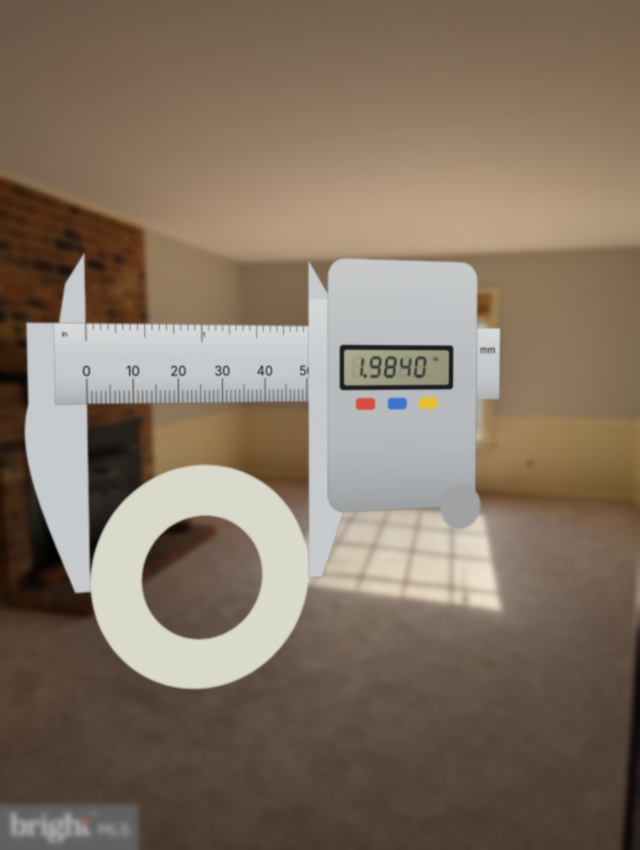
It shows 1.9840; in
